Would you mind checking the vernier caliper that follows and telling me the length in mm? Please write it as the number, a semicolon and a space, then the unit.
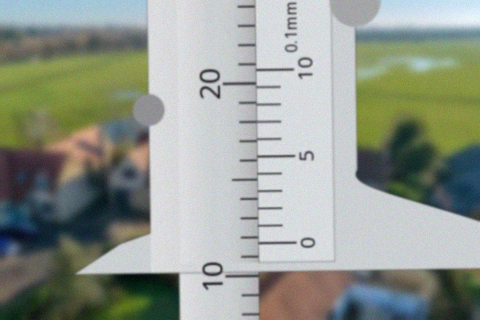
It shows 11.7; mm
